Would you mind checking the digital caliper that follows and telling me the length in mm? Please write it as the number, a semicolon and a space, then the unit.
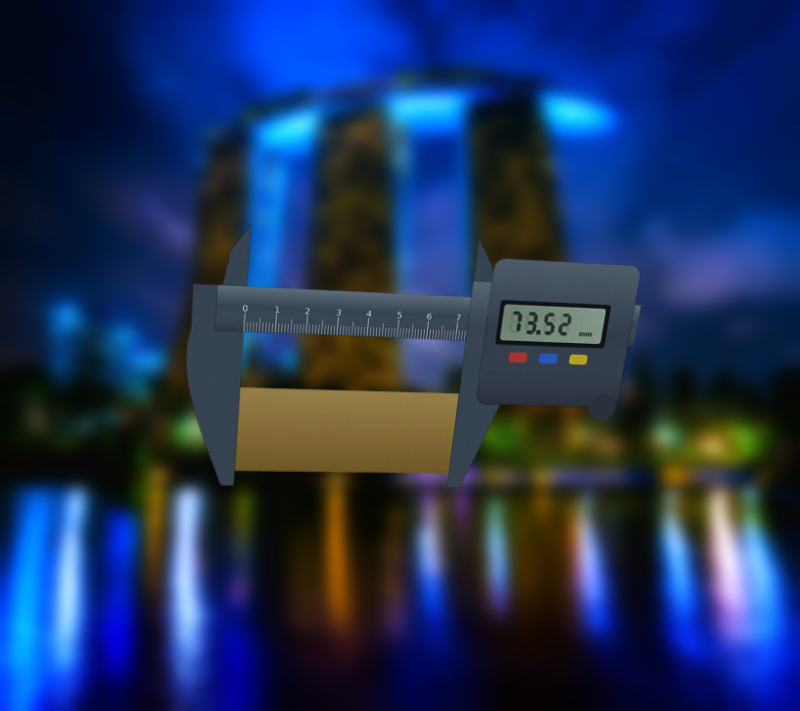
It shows 73.52; mm
